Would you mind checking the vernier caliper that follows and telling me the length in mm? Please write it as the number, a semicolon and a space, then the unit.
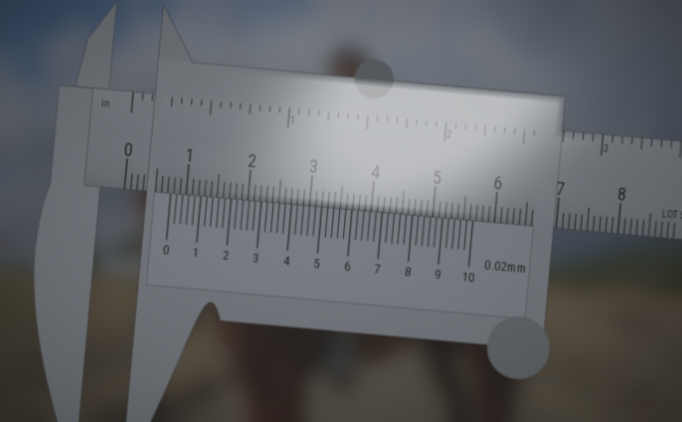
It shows 7.5; mm
